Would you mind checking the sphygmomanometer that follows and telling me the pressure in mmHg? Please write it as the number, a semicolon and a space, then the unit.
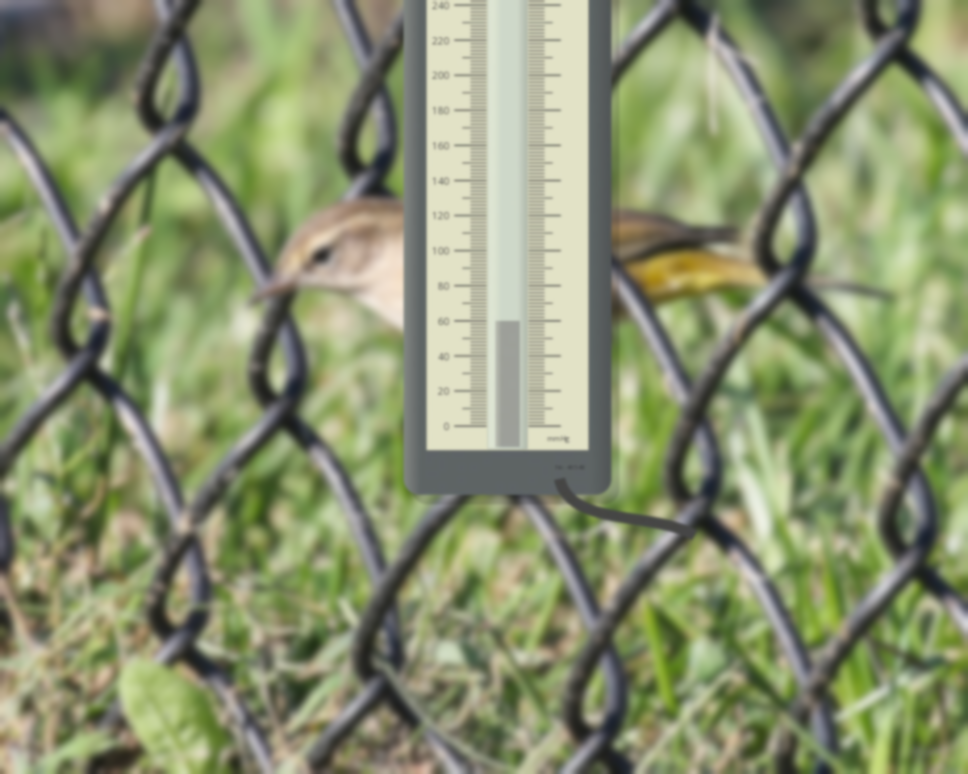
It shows 60; mmHg
